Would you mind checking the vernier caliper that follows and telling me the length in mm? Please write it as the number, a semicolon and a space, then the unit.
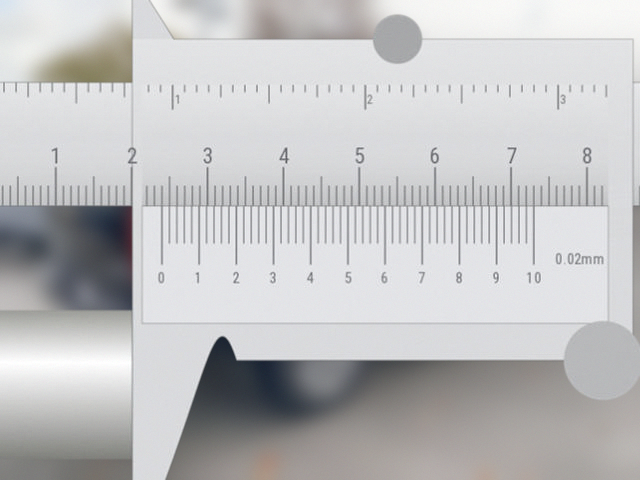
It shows 24.0; mm
